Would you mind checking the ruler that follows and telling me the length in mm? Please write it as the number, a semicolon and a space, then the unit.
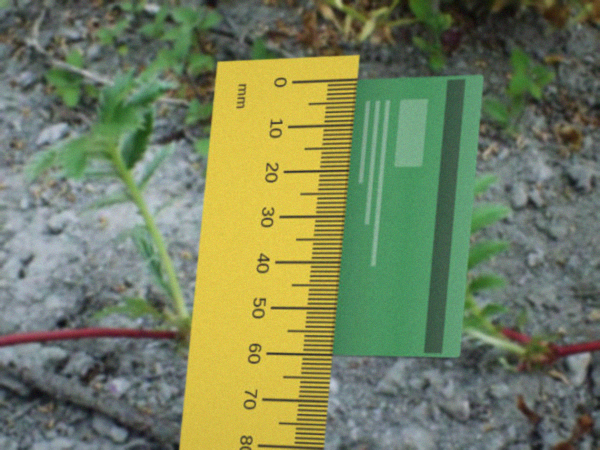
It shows 60; mm
